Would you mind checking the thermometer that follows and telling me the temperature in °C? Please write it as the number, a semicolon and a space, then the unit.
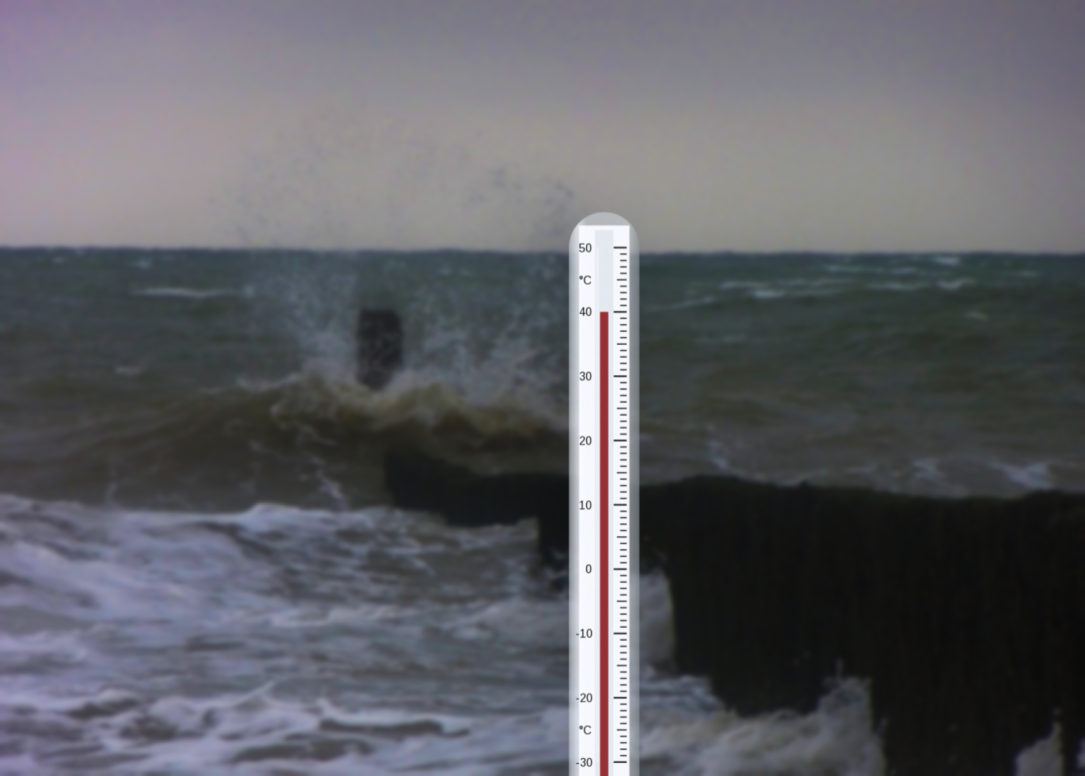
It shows 40; °C
